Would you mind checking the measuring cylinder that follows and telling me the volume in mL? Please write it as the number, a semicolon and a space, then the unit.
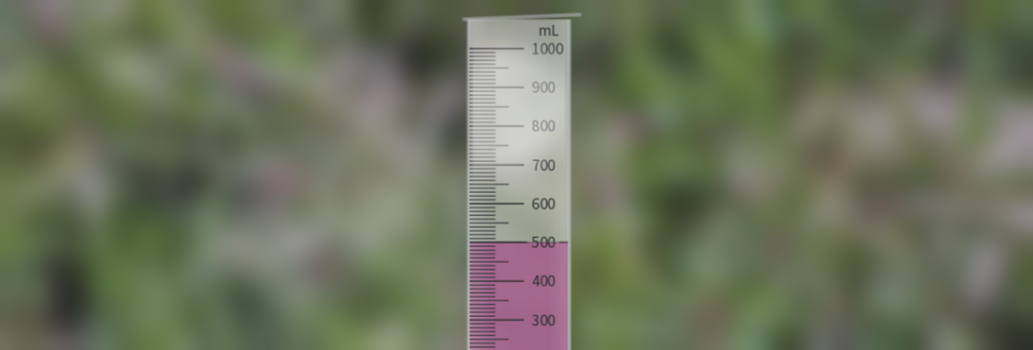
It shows 500; mL
